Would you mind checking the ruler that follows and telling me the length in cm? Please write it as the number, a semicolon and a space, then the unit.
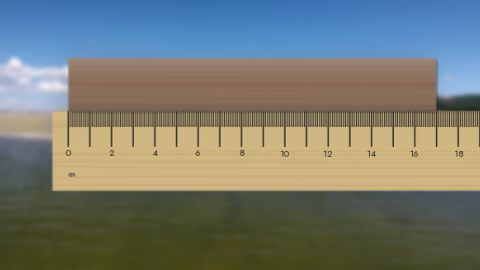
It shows 17; cm
